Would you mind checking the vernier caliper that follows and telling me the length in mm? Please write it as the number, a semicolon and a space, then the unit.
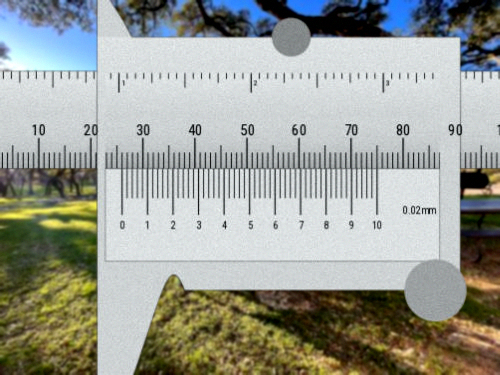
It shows 26.0; mm
